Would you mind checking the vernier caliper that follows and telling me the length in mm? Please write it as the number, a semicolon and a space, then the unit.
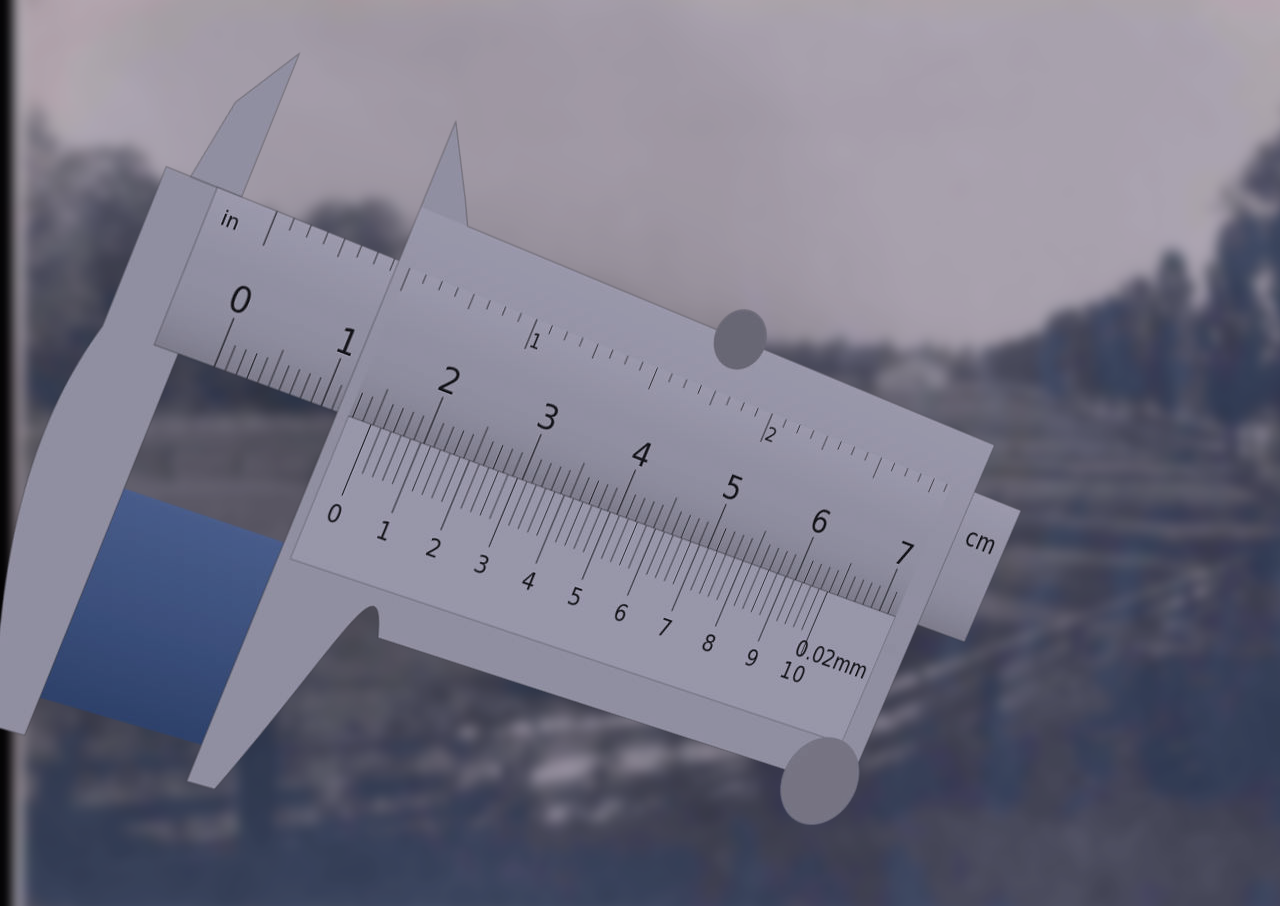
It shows 14.8; mm
